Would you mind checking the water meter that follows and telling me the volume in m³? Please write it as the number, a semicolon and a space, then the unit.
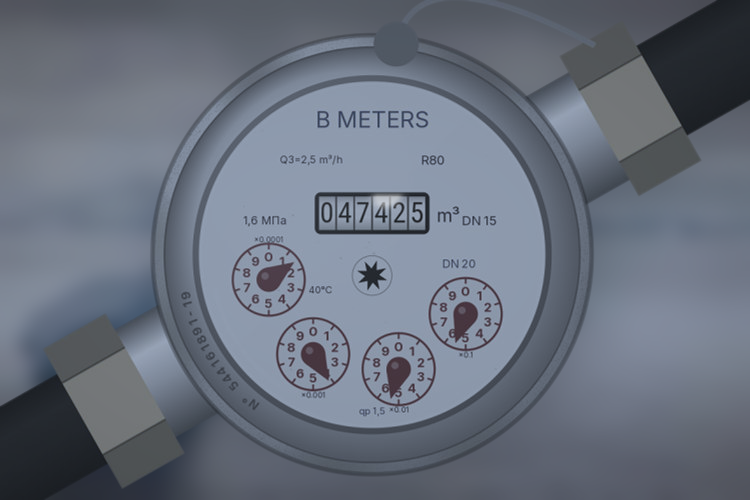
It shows 47425.5541; m³
